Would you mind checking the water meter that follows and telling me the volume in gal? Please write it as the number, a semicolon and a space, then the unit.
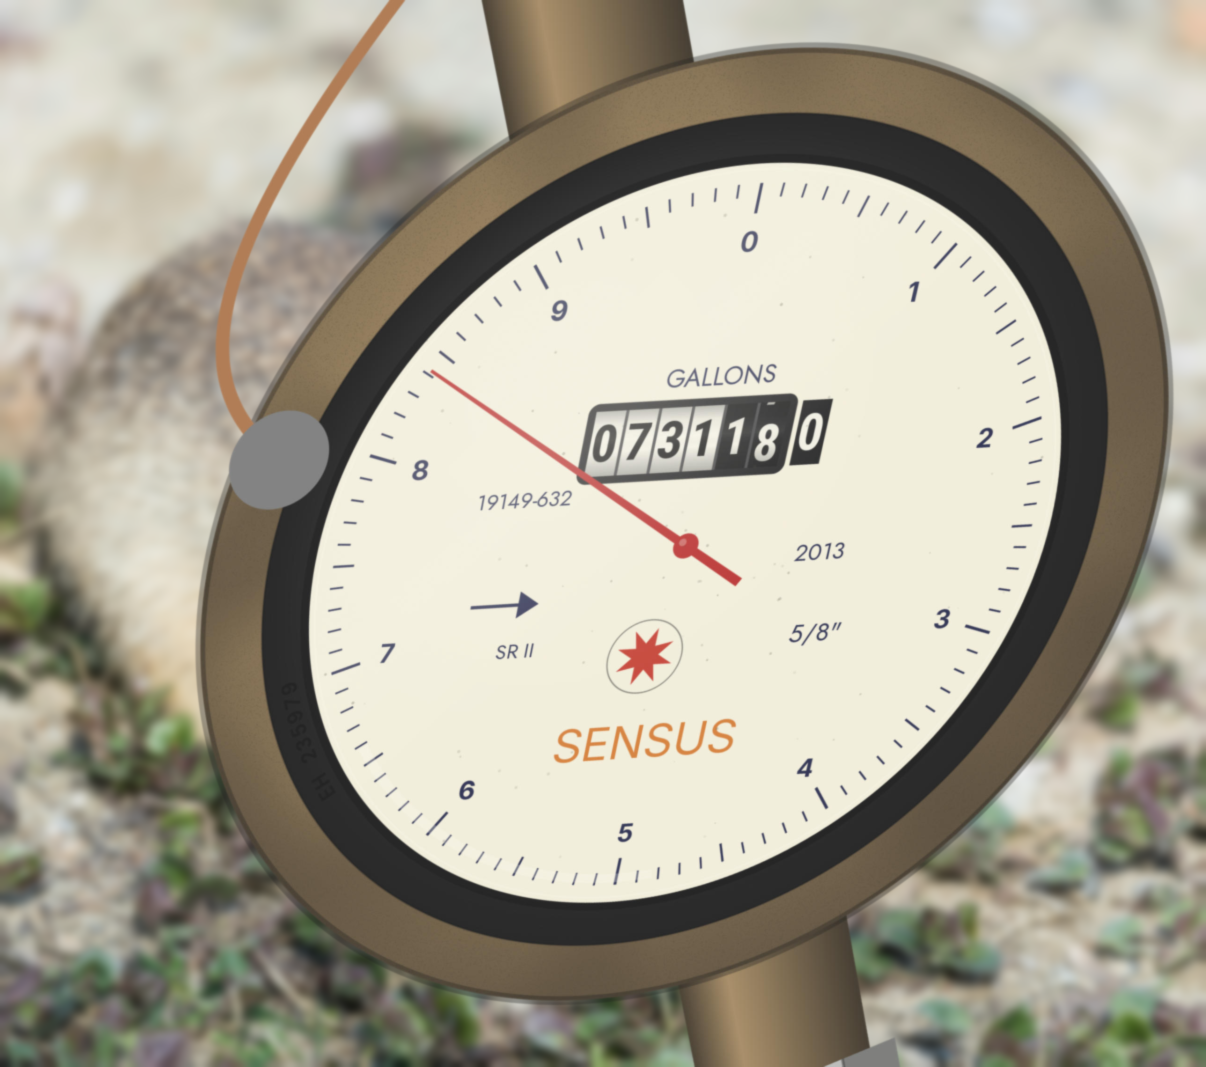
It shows 731178.4; gal
